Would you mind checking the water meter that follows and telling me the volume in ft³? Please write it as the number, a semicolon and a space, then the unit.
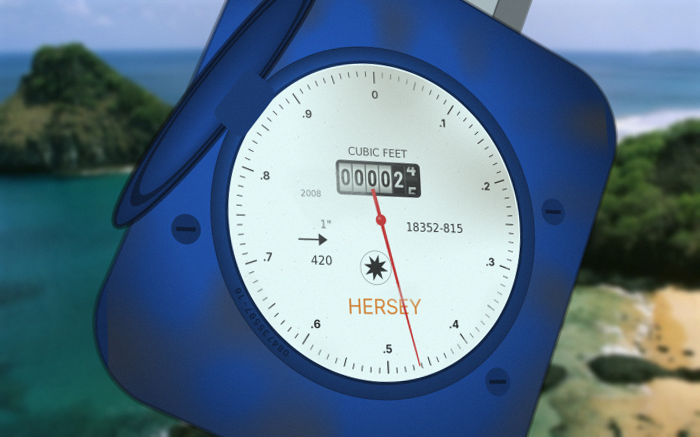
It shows 24.46; ft³
